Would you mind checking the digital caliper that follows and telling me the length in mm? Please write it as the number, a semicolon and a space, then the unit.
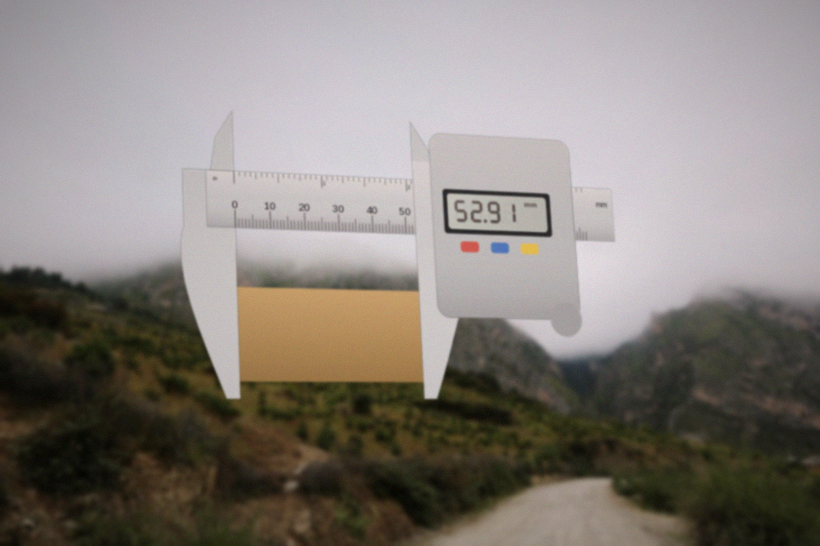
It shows 52.91; mm
